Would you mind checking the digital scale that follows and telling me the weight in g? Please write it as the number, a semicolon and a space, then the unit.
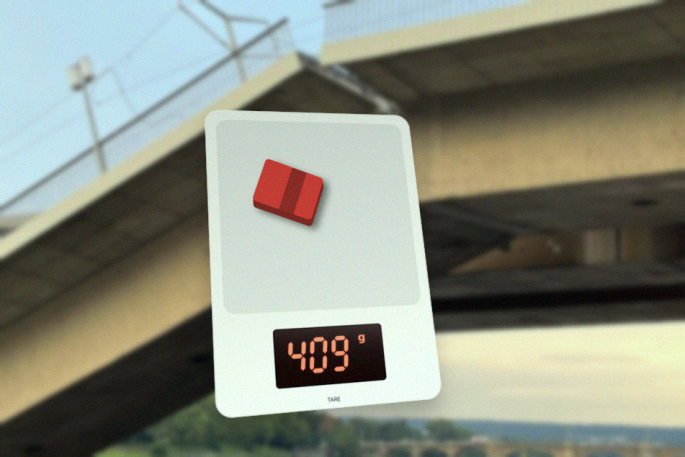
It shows 409; g
